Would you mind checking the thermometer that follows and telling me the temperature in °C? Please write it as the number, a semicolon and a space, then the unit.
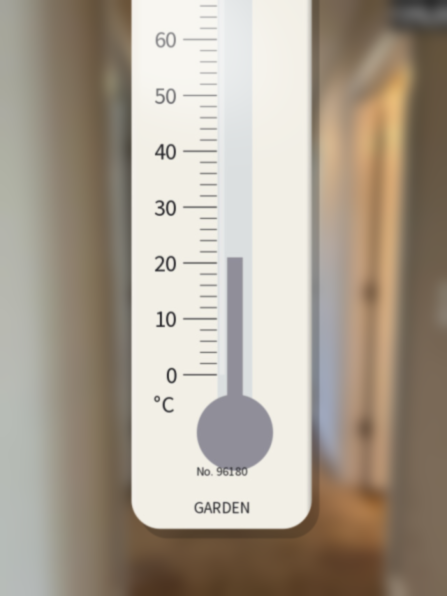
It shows 21; °C
